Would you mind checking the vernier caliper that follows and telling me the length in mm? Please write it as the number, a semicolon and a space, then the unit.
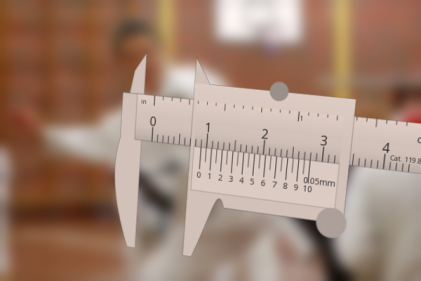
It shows 9.0; mm
